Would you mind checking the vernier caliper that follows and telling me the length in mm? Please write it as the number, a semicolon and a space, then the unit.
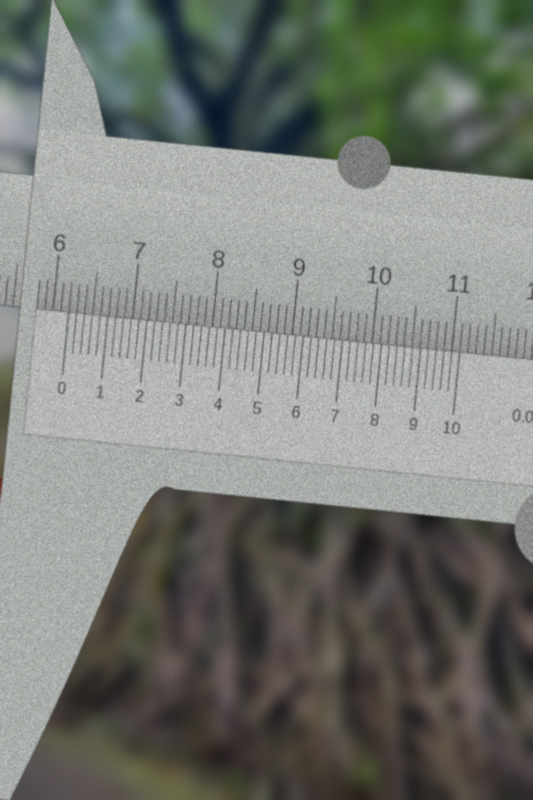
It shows 62.0; mm
